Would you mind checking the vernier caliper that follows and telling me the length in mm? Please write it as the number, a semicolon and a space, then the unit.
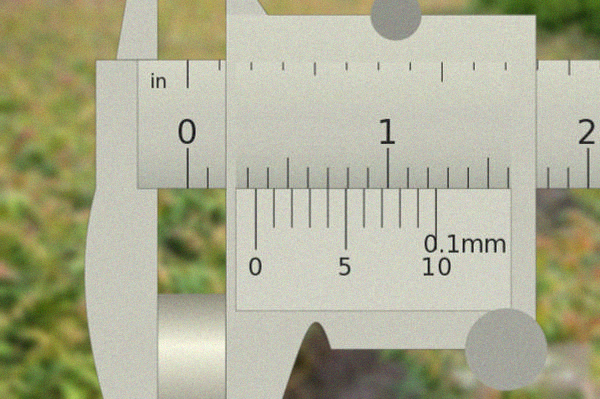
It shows 3.4; mm
